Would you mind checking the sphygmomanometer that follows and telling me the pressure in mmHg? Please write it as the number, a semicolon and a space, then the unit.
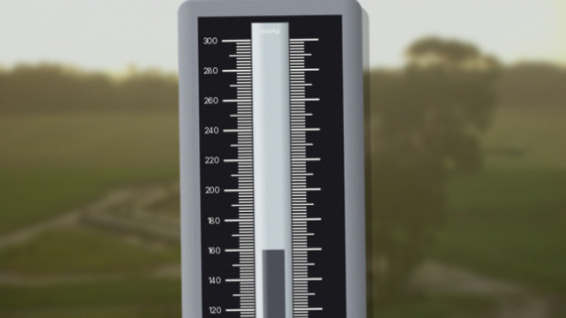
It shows 160; mmHg
